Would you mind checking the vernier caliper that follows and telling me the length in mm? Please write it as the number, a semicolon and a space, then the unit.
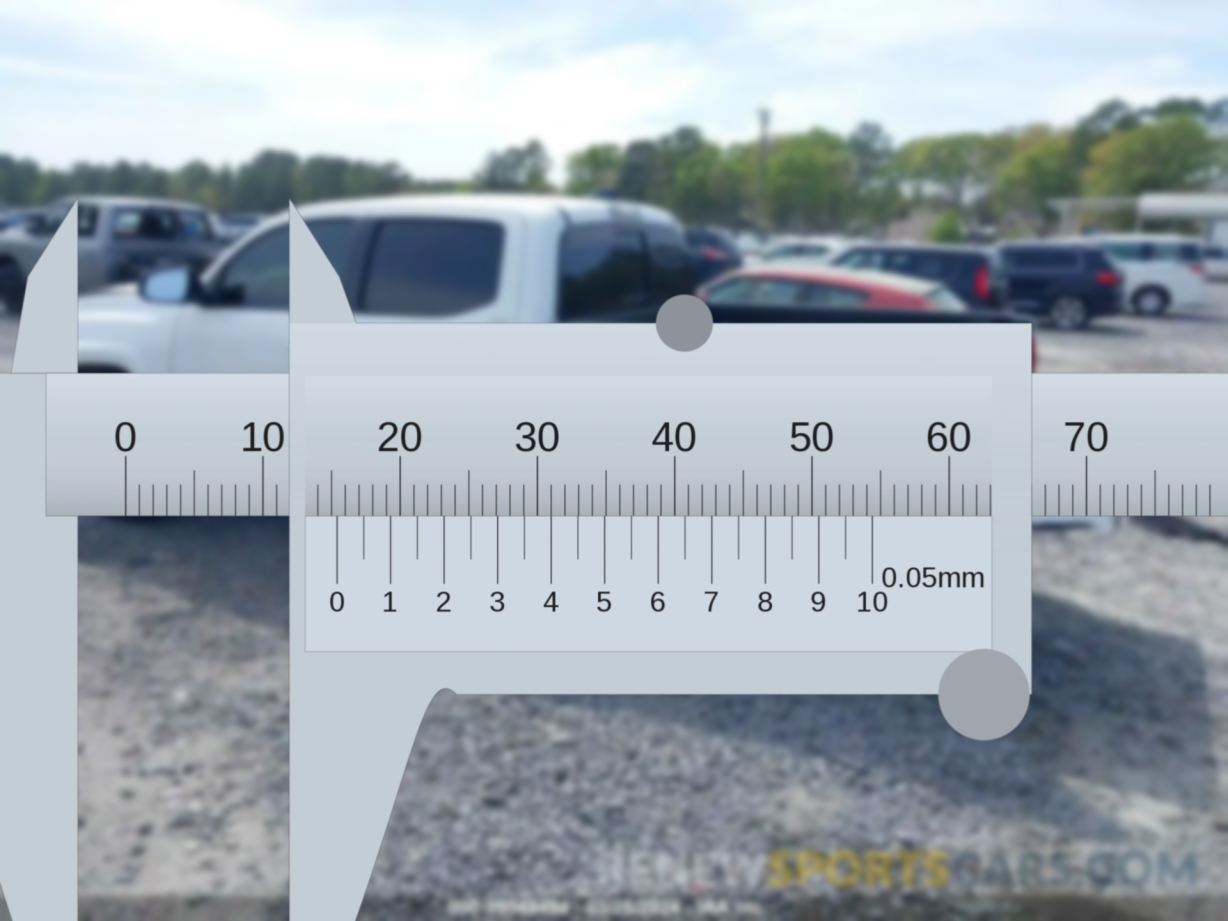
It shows 15.4; mm
